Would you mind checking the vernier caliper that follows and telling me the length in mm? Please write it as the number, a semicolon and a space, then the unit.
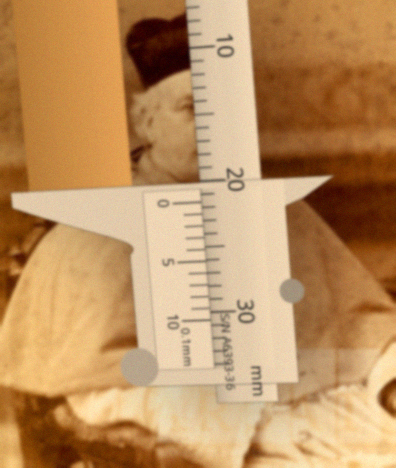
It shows 21.6; mm
